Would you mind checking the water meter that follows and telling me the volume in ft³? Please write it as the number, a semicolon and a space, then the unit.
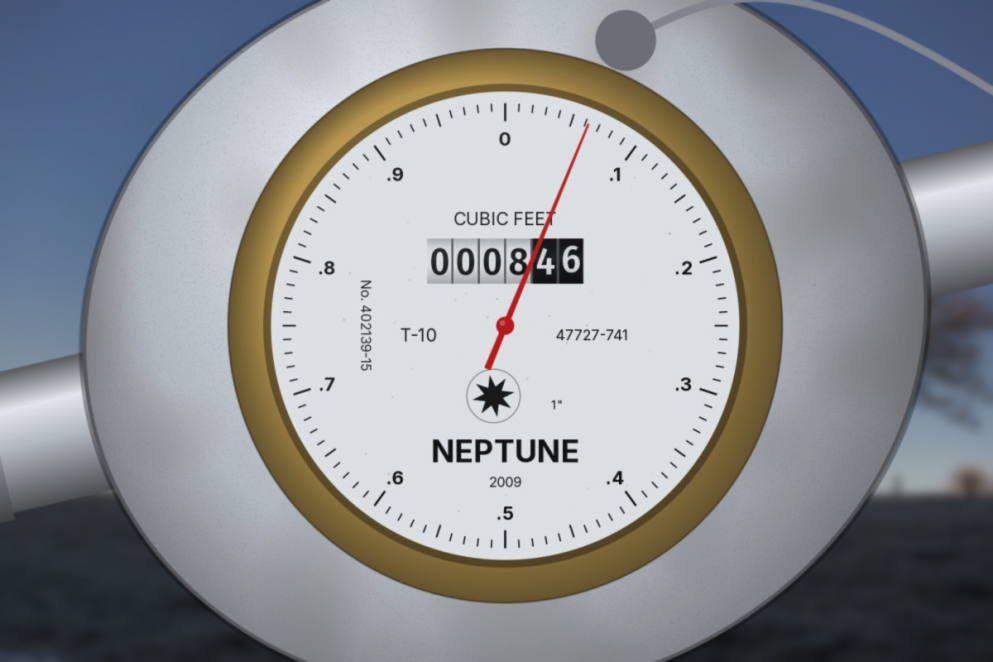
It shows 846.06; ft³
